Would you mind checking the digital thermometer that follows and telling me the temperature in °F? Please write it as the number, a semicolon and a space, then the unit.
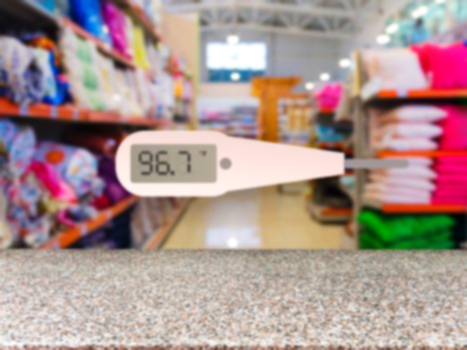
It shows 96.7; °F
